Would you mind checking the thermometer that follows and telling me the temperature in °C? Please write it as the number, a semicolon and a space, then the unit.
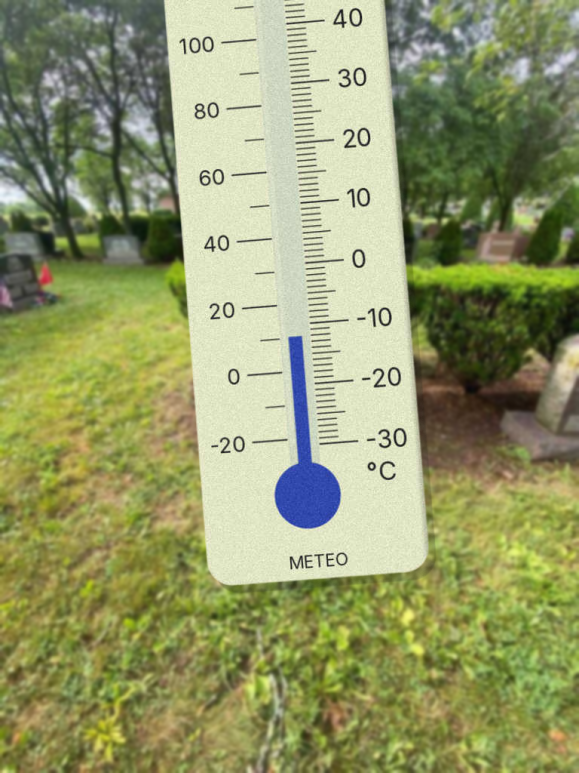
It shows -12; °C
